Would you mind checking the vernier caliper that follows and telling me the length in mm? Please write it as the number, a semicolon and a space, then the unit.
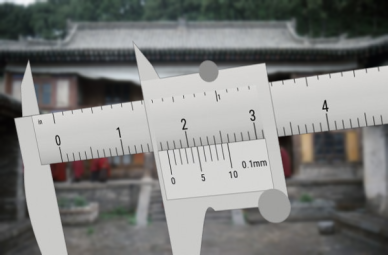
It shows 16.8; mm
